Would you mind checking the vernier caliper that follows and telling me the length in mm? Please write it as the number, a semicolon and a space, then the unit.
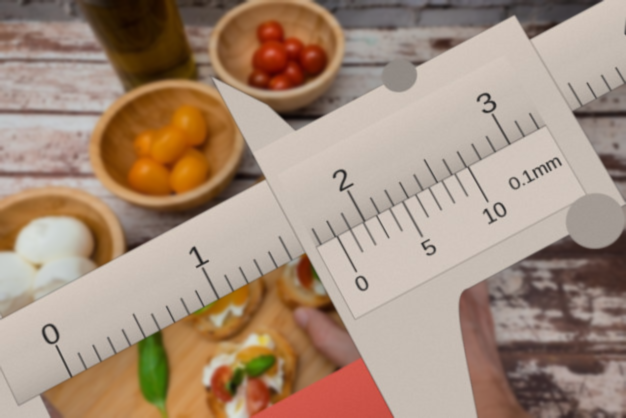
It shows 18.1; mm
